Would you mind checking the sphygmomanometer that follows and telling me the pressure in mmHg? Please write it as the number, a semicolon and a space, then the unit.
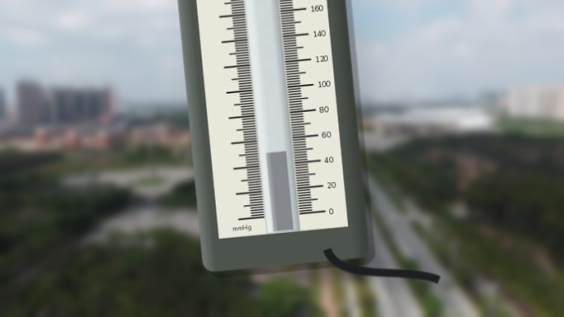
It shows 50; mmHg
